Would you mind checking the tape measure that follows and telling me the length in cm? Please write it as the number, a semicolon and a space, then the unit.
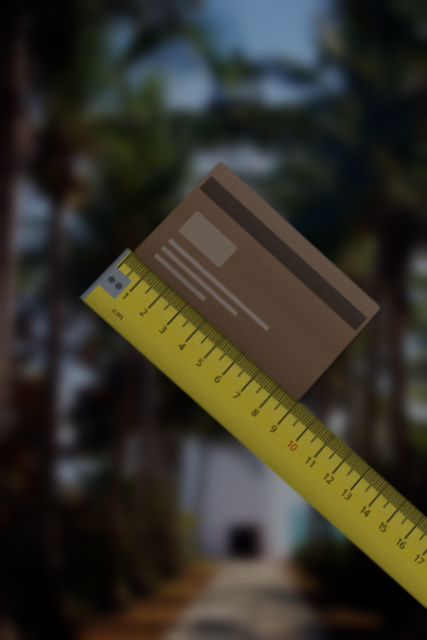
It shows 9; cm
